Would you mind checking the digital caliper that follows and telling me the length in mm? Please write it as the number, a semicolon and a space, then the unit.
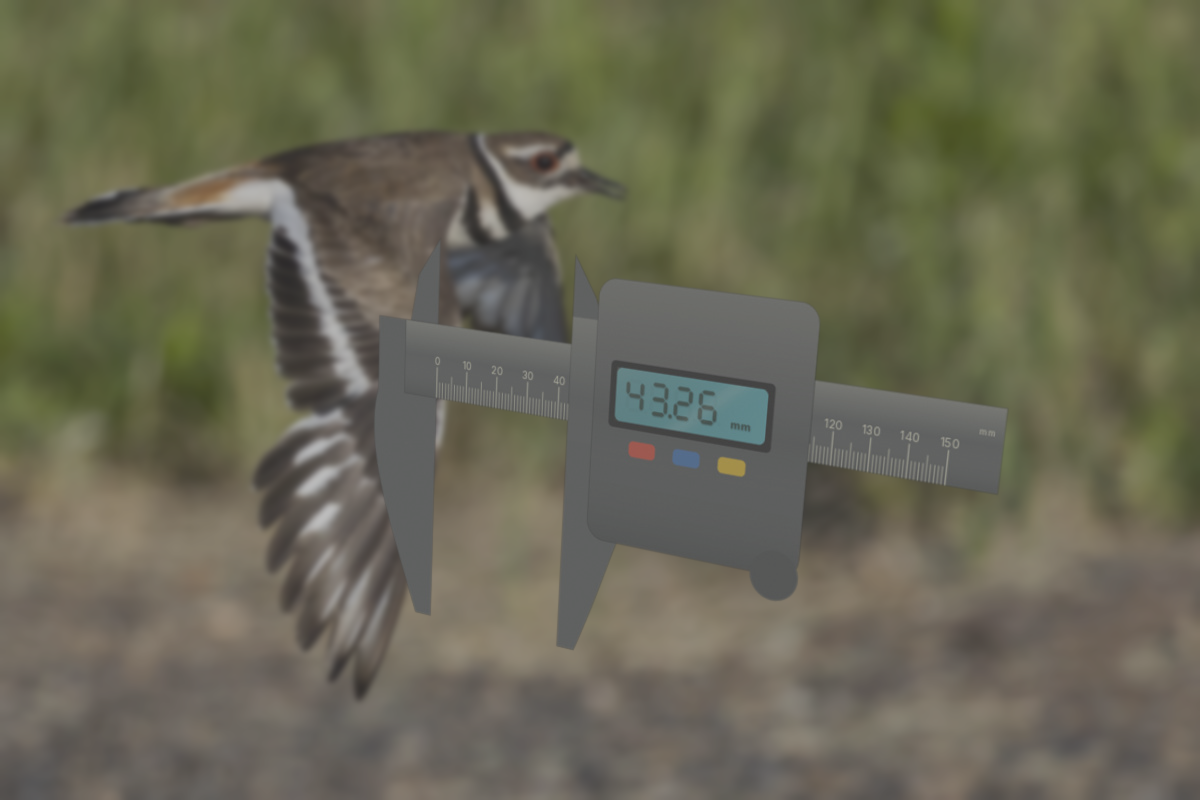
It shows 43.26; mm
